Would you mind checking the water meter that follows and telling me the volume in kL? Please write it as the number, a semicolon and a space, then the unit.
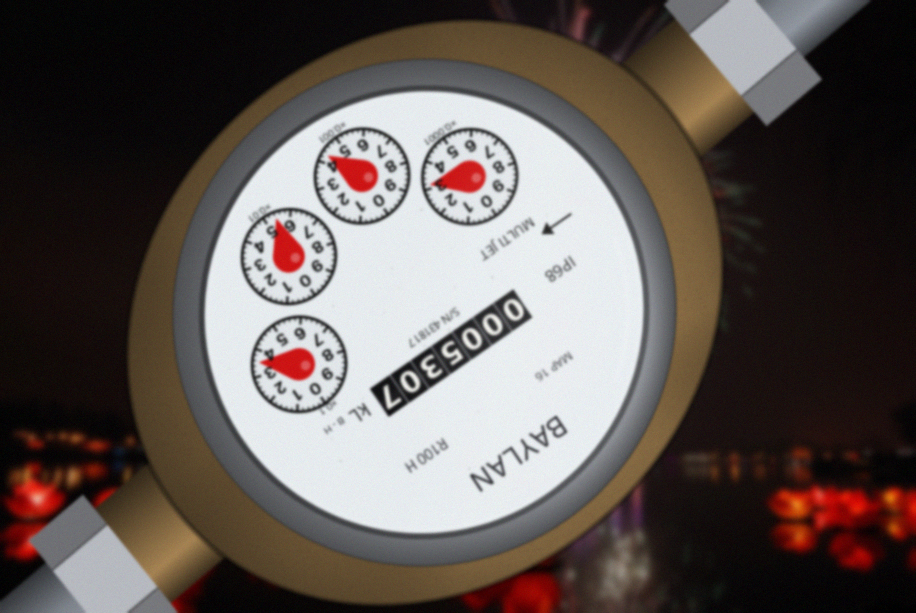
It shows 5307.3543; kL
